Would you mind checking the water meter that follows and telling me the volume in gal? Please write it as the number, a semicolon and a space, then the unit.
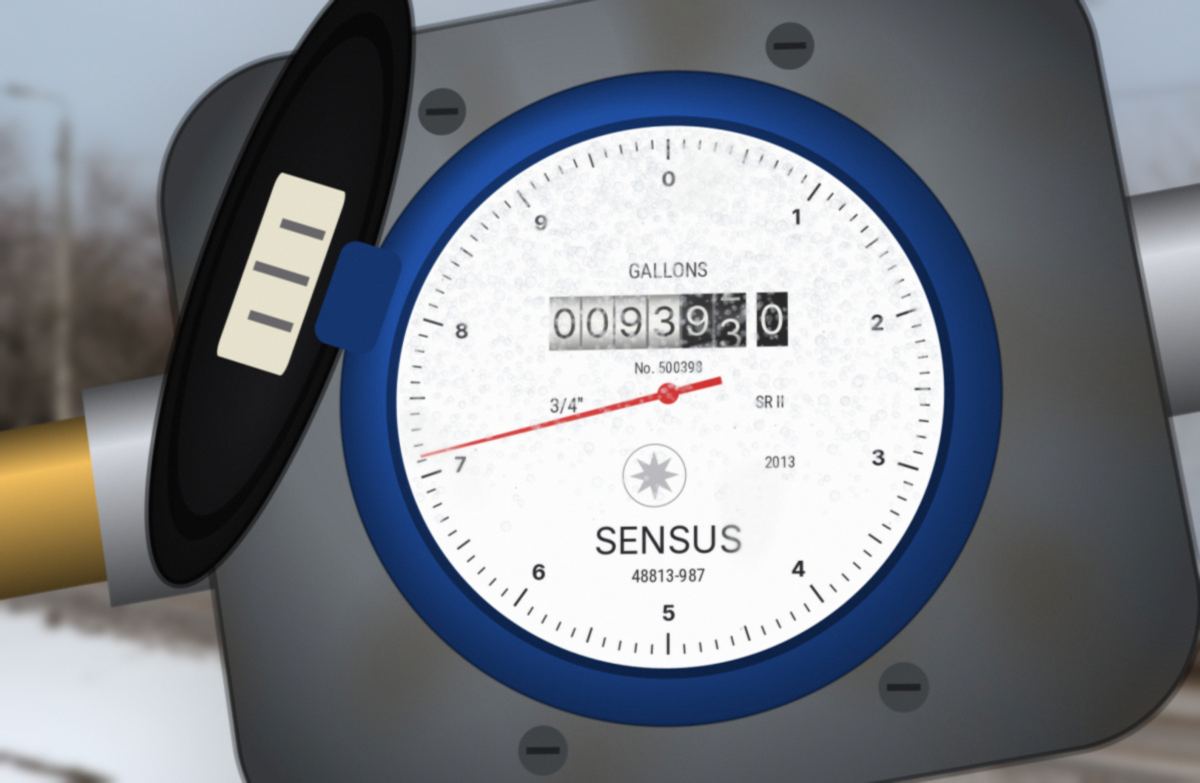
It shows 93927.1; gal
